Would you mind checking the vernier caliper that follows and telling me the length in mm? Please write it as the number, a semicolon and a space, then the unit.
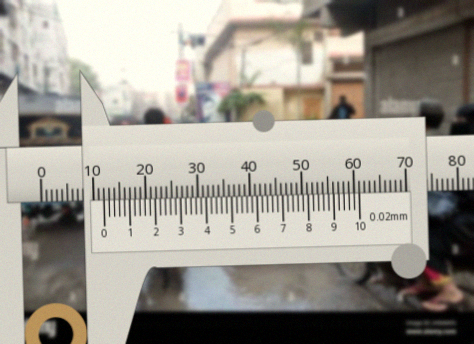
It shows 12.0; mm
